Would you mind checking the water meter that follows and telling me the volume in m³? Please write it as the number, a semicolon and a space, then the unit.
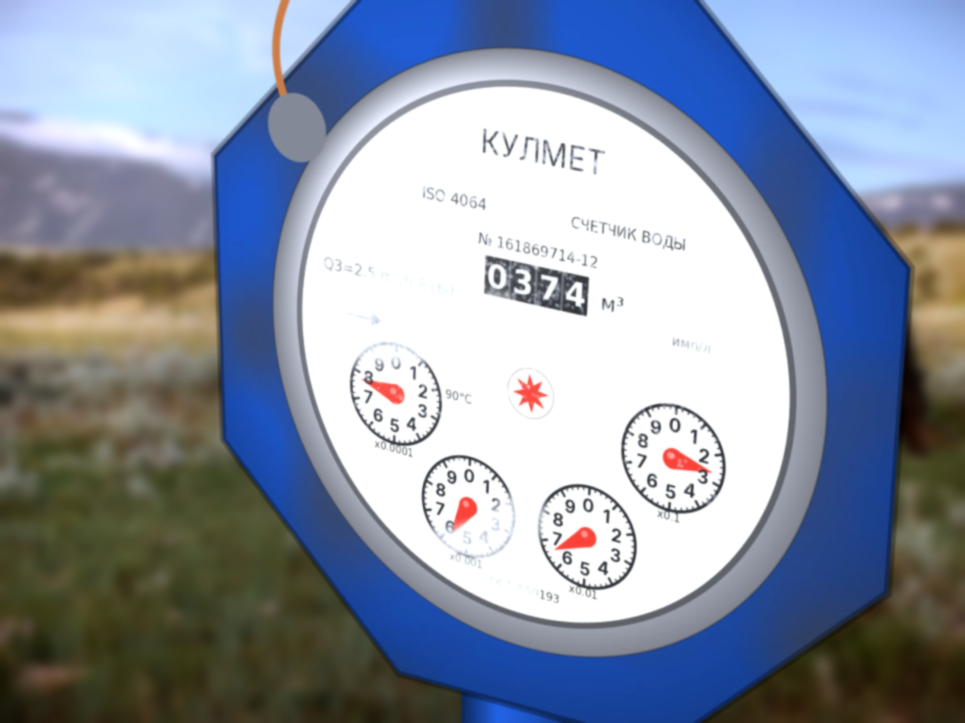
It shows 374.2657; m³
